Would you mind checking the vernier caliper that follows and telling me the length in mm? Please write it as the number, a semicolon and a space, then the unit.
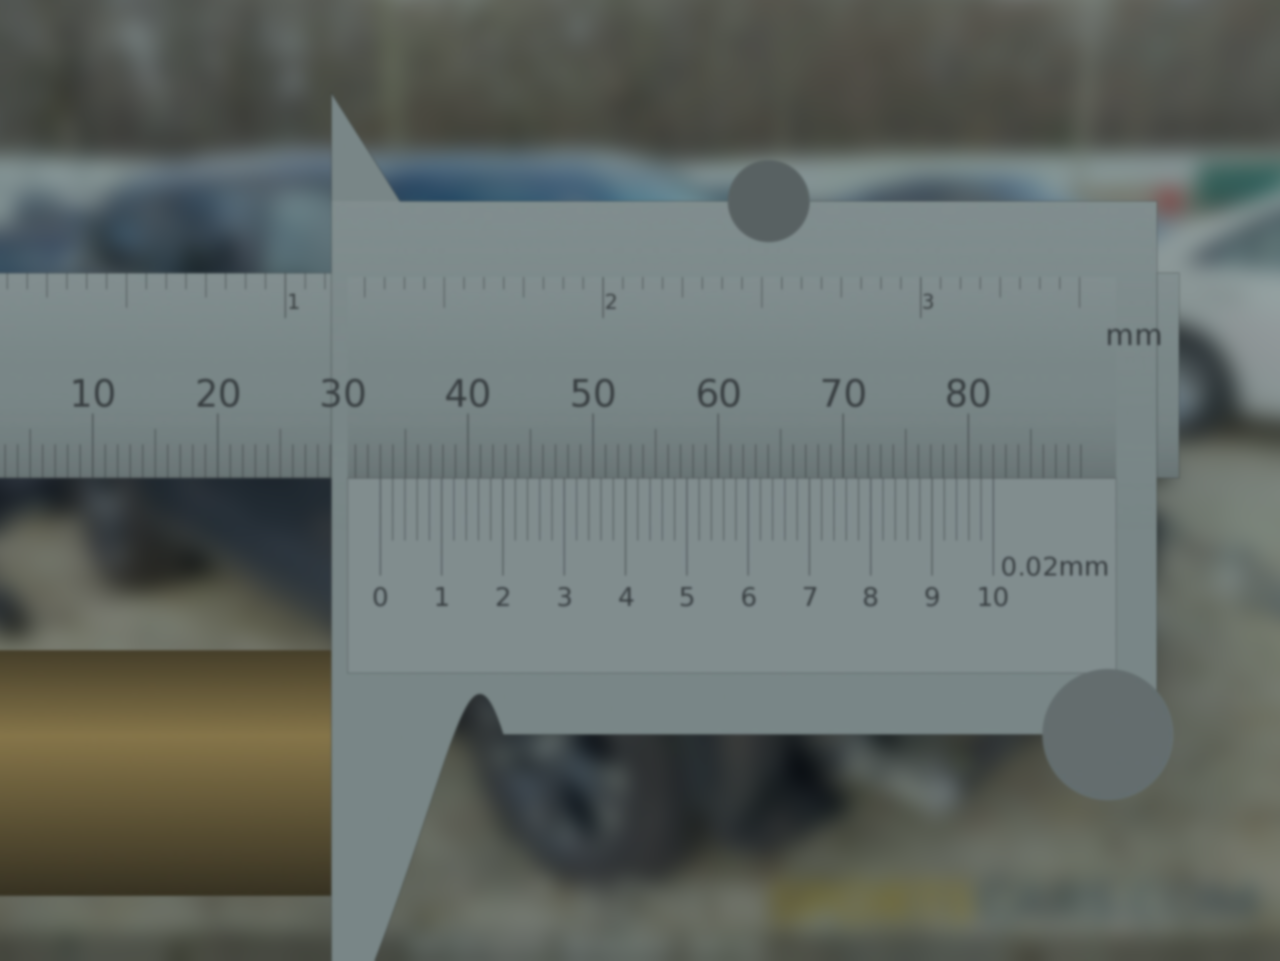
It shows 33.0; mm
